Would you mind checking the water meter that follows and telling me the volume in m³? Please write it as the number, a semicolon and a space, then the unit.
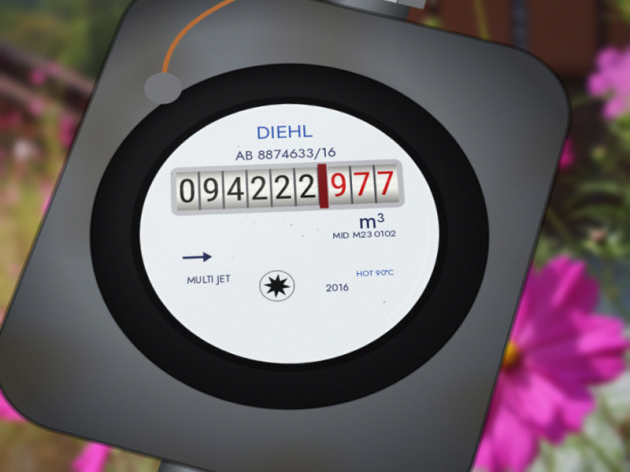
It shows 94222.977; m³
